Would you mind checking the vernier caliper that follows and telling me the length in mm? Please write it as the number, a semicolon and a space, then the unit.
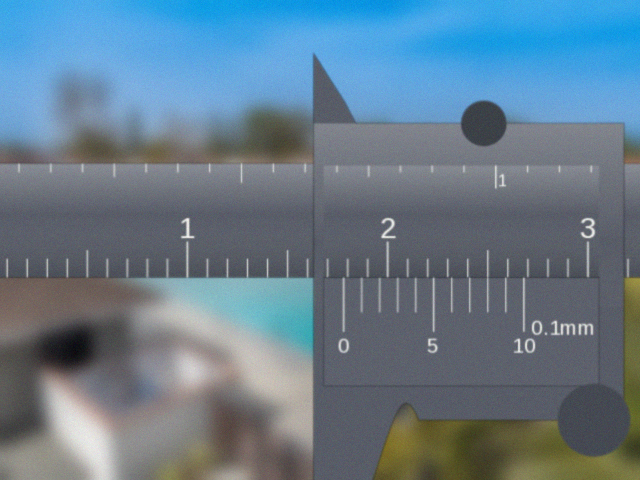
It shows 17.8; mm
